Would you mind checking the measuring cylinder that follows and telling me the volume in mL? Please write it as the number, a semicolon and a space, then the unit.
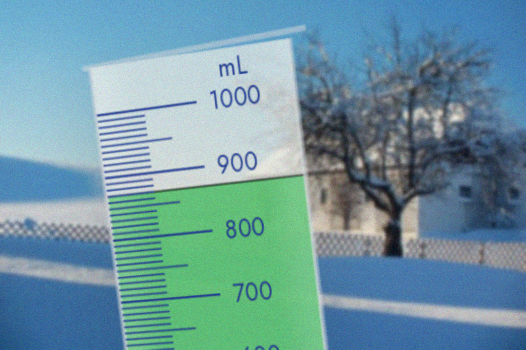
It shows 870; mL
